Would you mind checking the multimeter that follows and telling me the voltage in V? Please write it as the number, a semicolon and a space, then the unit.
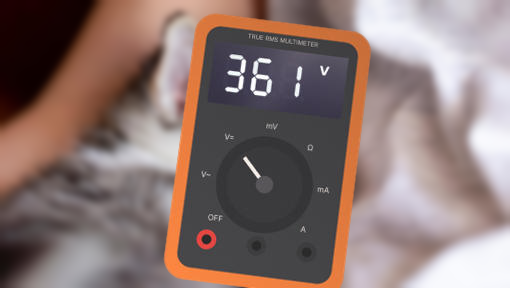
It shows 361; V
